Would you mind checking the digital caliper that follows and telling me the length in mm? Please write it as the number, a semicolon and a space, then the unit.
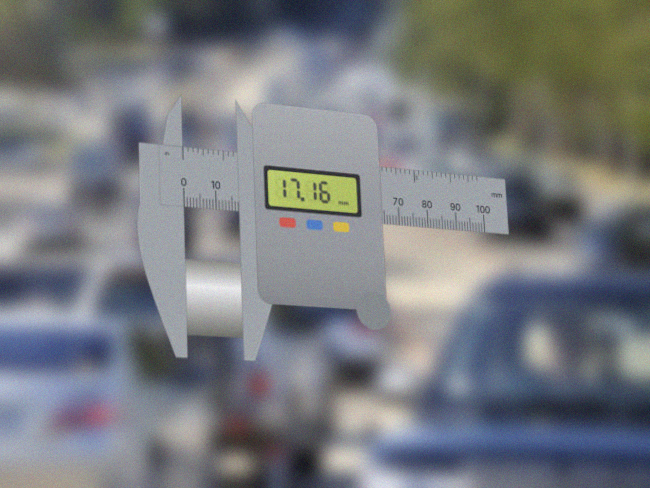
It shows 17.16; mm
